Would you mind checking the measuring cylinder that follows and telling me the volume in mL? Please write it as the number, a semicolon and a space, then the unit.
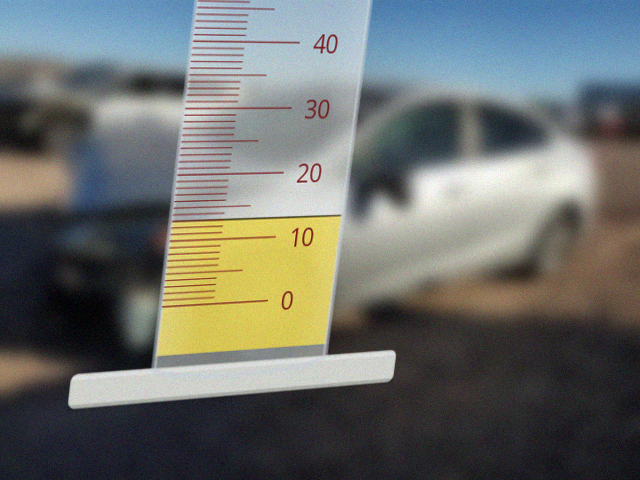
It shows 13; mL
